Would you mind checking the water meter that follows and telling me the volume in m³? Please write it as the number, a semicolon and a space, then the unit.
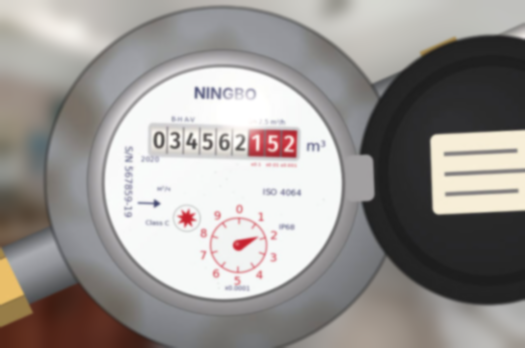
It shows 34562.1521; m³
